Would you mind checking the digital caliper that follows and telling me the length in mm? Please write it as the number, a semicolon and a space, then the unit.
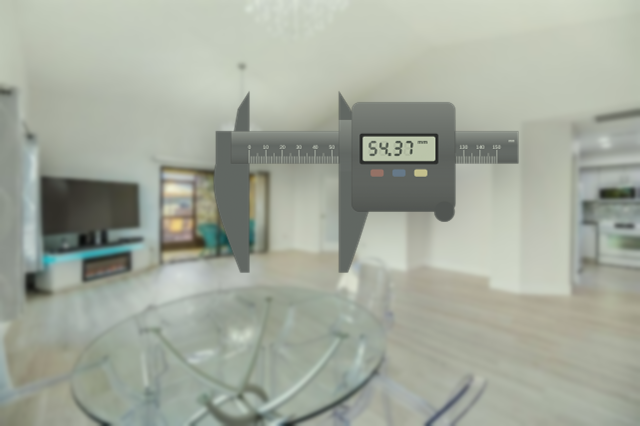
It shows 54.37; mm
